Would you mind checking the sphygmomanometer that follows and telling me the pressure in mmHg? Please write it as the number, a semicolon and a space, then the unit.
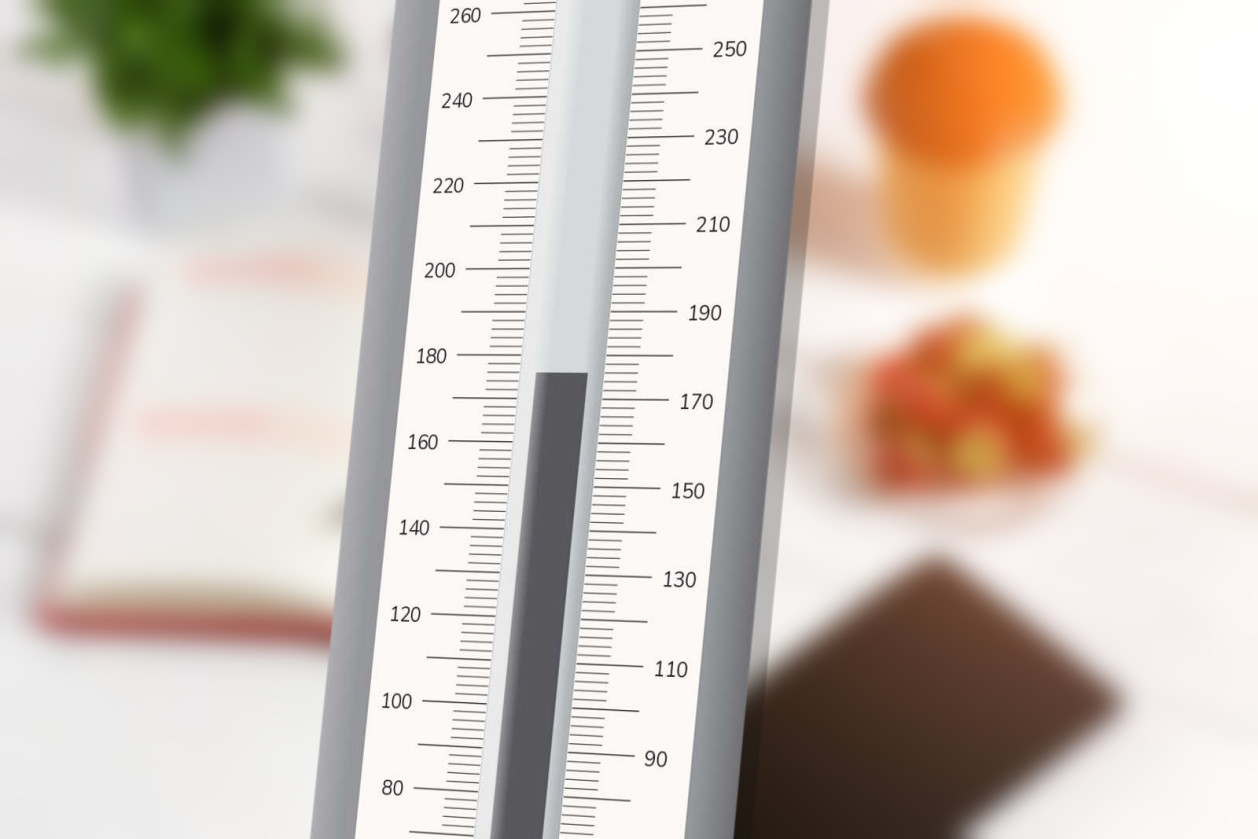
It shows 176; mmHg
